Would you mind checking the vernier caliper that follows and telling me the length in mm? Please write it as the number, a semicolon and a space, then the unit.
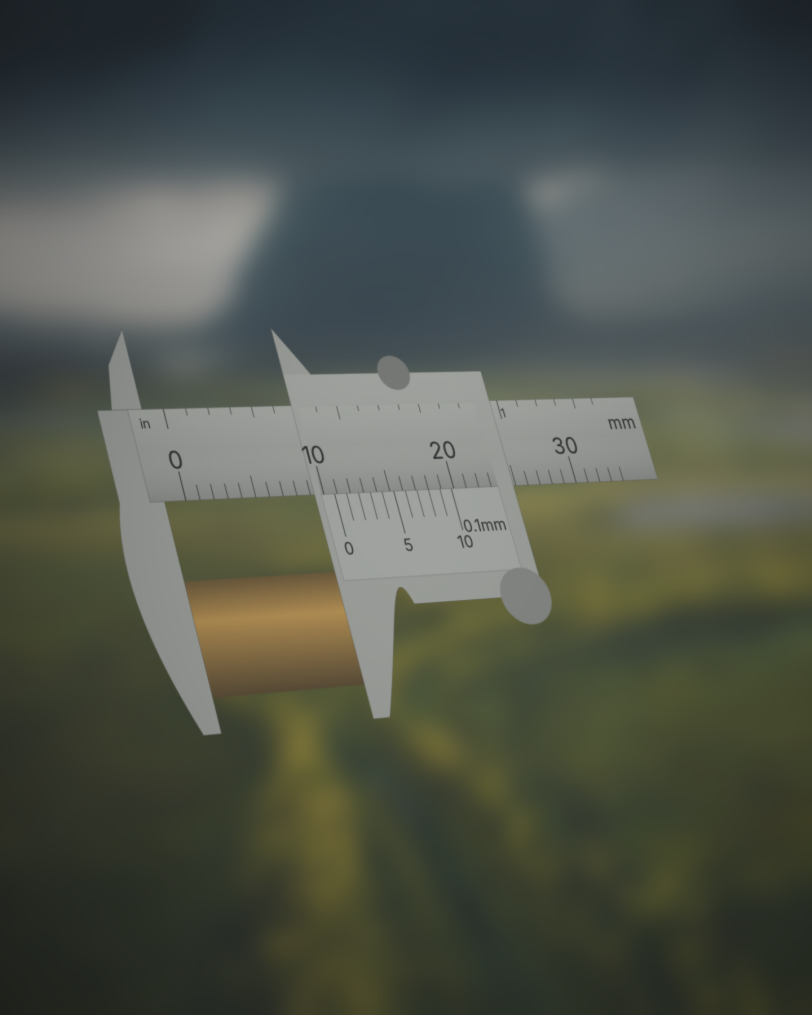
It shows 10.8; mm
